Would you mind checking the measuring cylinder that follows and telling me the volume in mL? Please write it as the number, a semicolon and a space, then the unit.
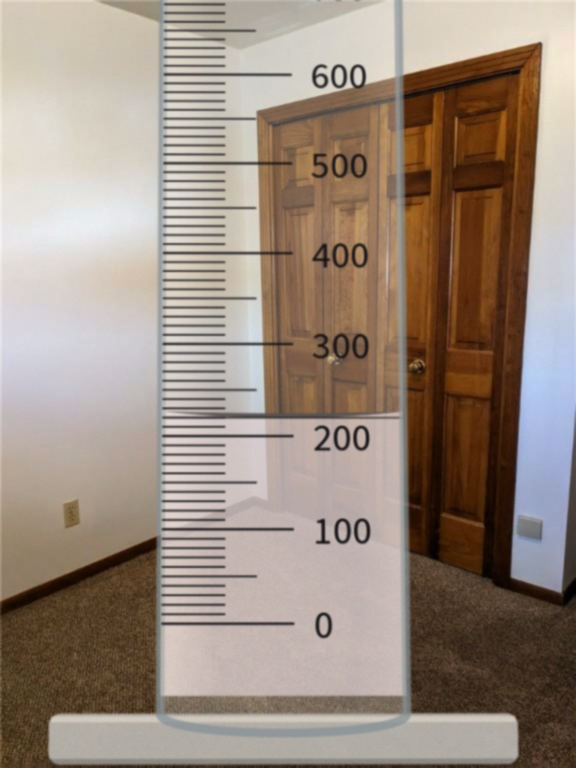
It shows 220; mL
